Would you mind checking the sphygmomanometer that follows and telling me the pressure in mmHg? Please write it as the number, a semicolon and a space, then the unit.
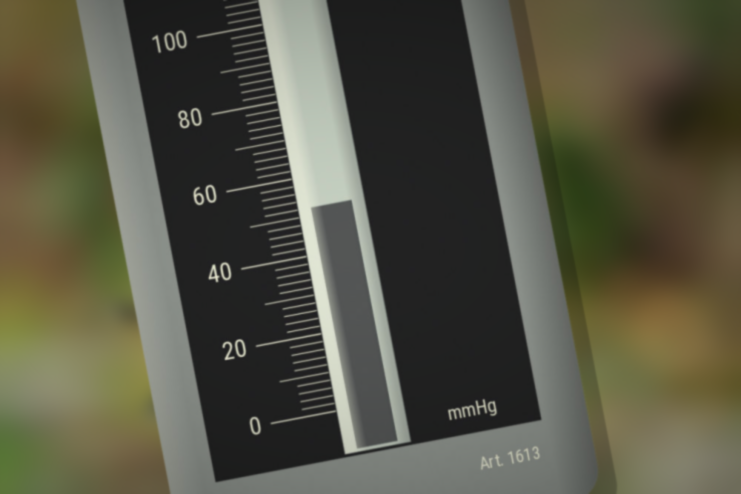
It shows 52; mmHg
